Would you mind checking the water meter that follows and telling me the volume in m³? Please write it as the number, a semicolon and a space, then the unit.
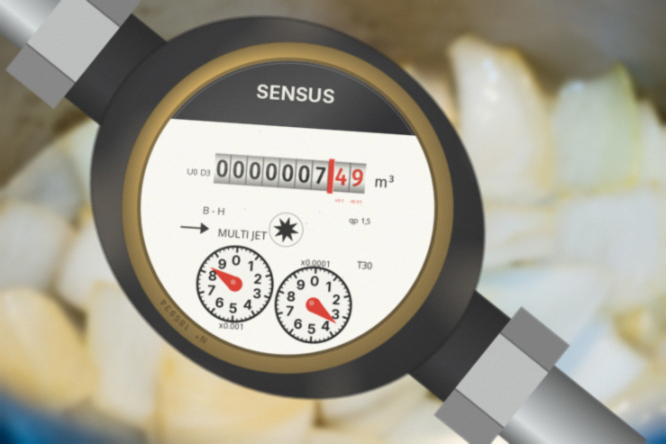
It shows 7.4983; m³
